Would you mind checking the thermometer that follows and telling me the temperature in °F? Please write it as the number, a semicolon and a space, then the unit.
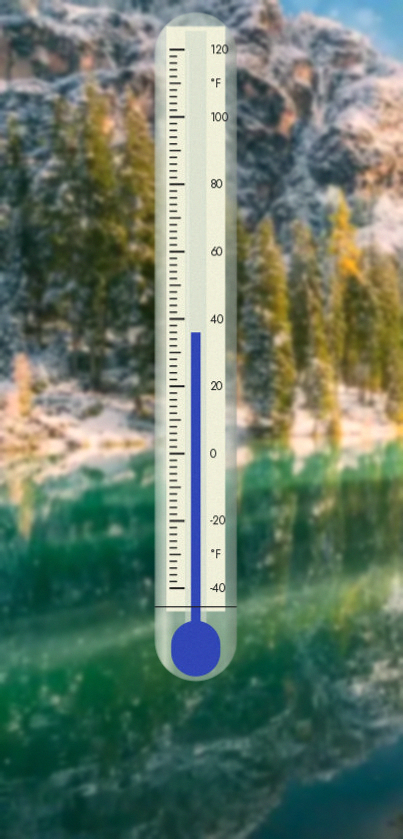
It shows 36; °F
